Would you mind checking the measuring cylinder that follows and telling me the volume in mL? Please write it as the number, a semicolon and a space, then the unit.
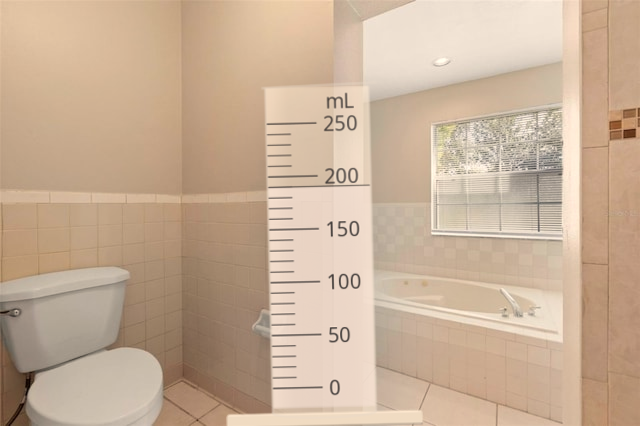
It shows 190; mL
